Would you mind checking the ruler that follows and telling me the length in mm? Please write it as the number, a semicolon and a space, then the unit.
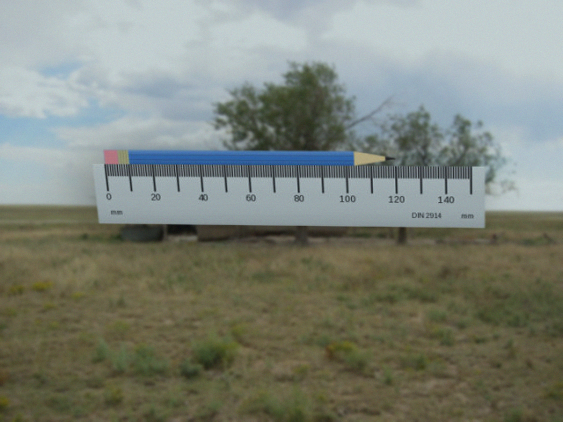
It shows 120; mm
